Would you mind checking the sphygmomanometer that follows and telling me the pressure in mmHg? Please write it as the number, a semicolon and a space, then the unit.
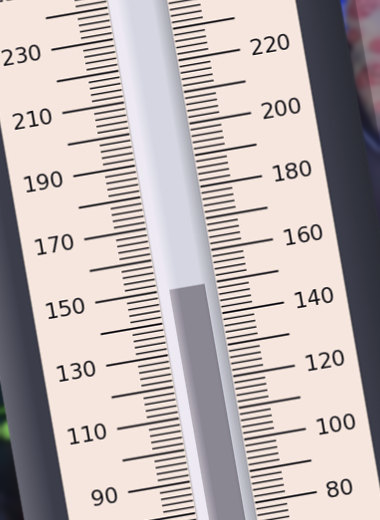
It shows 150; mmHg
